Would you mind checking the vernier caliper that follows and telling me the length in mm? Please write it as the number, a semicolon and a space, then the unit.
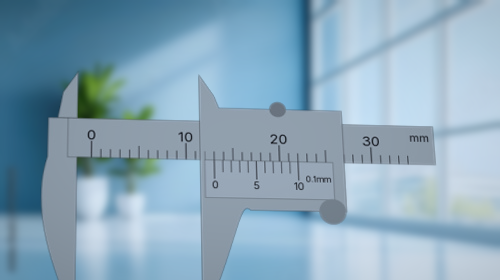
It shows 13.0; mm
